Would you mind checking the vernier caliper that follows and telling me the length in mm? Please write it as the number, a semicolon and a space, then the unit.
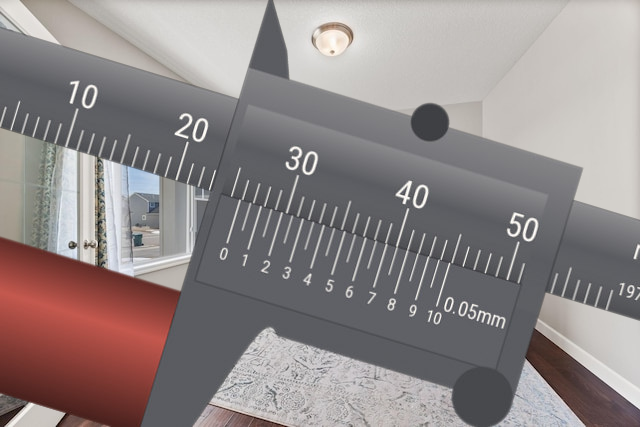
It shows 25.8; mm
